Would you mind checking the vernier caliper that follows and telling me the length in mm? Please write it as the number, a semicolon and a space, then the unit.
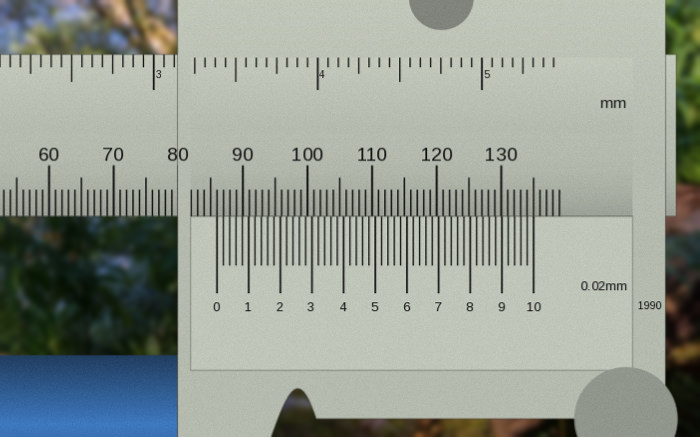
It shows 86.0; mm
